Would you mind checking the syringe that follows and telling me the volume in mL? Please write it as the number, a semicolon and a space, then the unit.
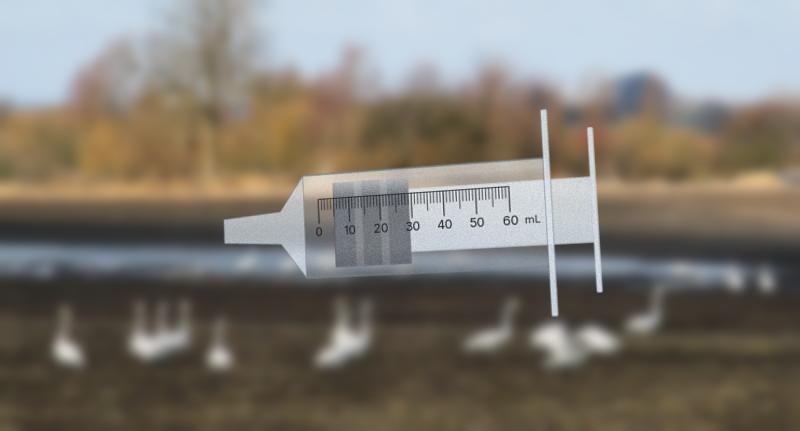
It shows 5; mL
